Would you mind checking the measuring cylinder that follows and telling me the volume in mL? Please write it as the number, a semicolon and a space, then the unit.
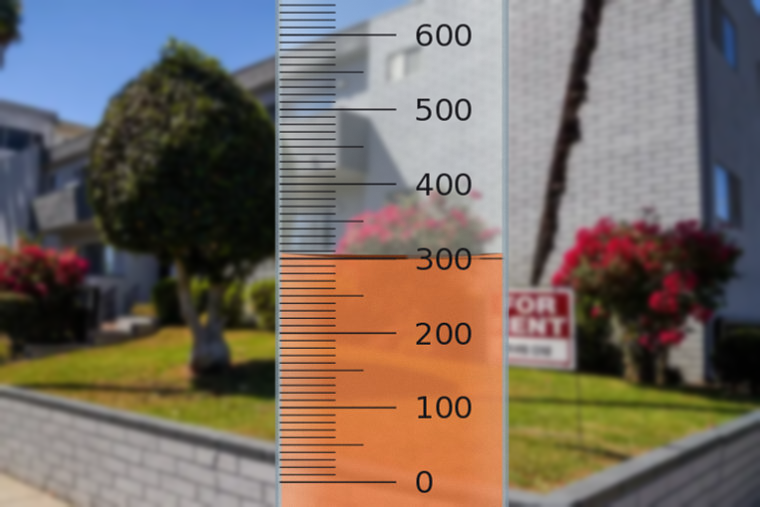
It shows 300; mL
